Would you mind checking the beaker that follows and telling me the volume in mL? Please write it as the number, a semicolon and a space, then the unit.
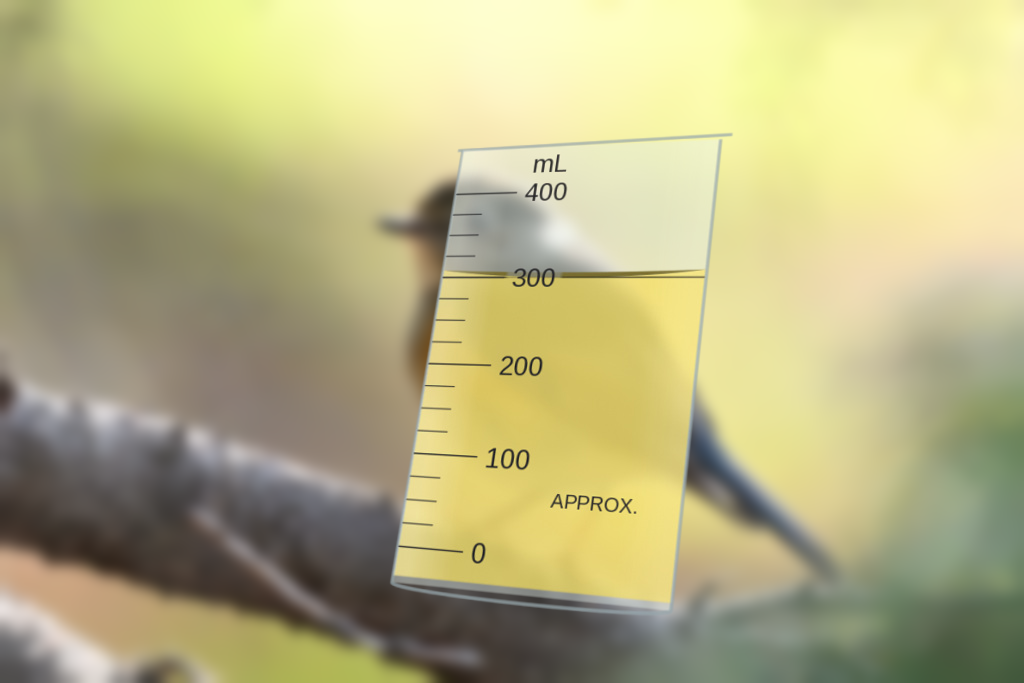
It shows 300; mL
